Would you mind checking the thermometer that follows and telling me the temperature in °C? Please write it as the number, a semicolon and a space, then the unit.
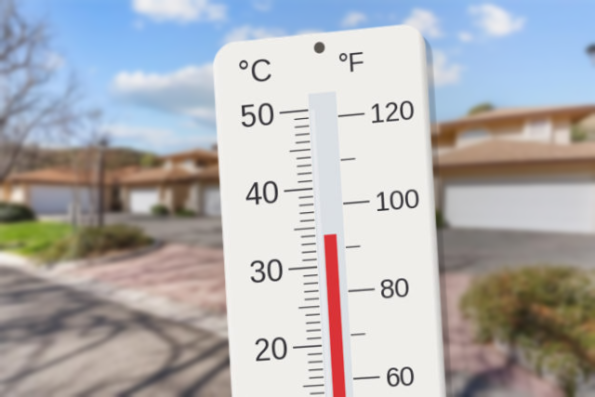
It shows 34; °C
